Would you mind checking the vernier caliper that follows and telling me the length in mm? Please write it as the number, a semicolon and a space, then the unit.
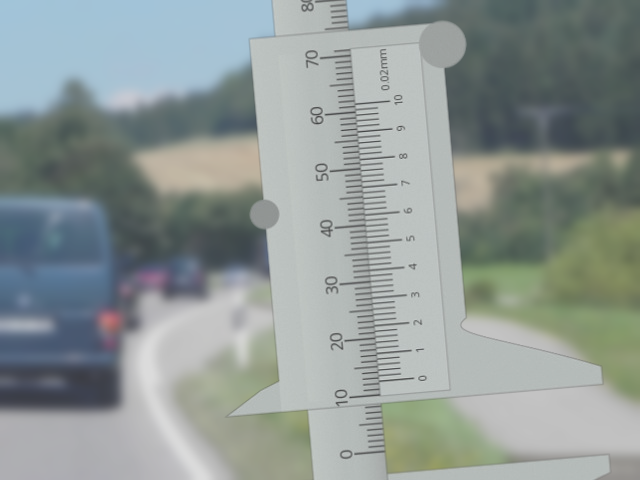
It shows 12.4; mm
